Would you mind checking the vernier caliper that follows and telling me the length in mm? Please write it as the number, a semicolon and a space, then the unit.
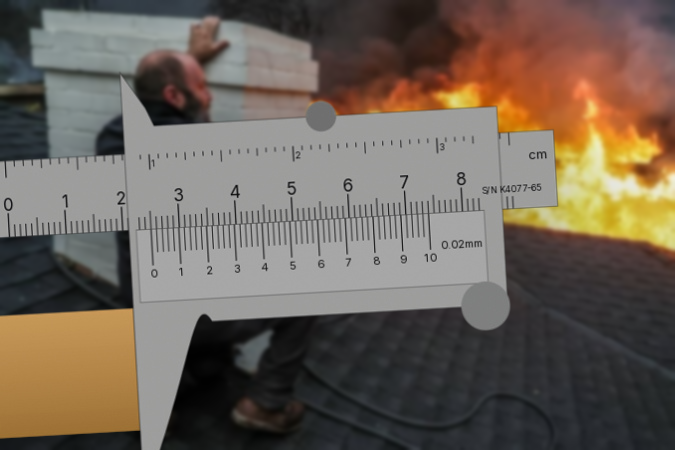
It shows 25.0; mm
